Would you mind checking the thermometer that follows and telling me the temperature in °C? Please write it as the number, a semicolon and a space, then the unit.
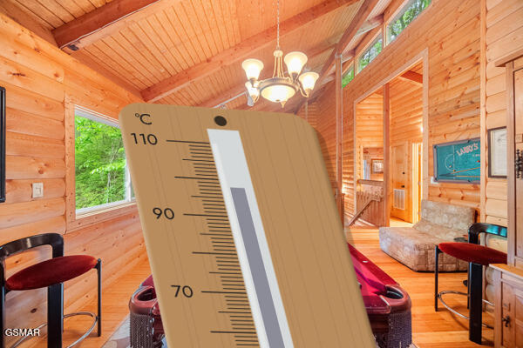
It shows 98; °C
